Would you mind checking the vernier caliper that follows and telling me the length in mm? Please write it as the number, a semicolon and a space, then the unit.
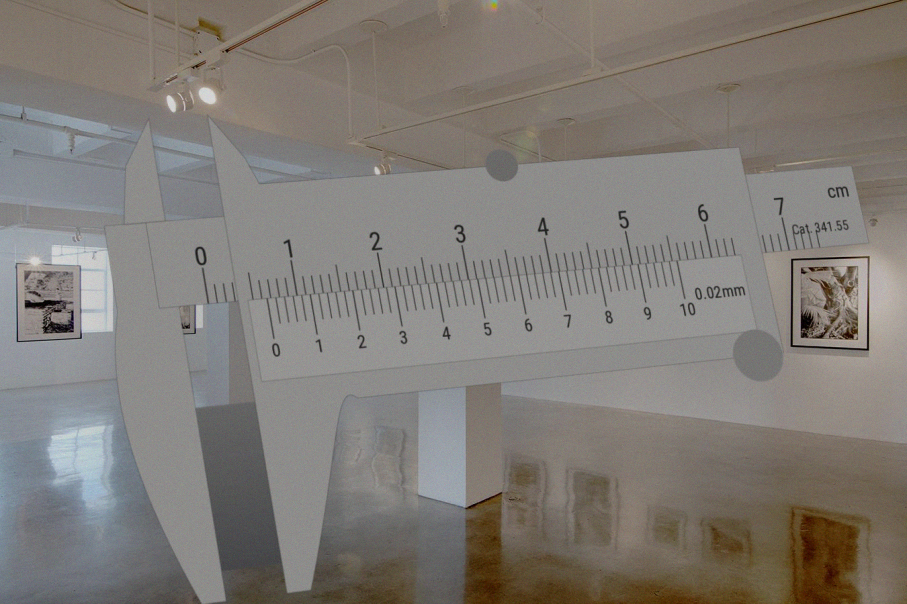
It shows 6.6; mm
